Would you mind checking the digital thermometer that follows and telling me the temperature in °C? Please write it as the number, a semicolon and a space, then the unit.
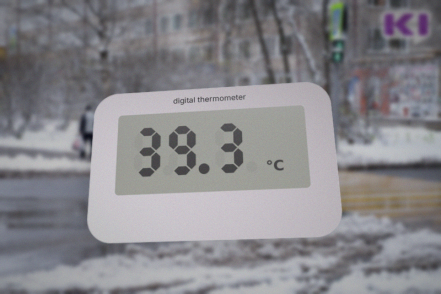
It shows 39.3; °C
